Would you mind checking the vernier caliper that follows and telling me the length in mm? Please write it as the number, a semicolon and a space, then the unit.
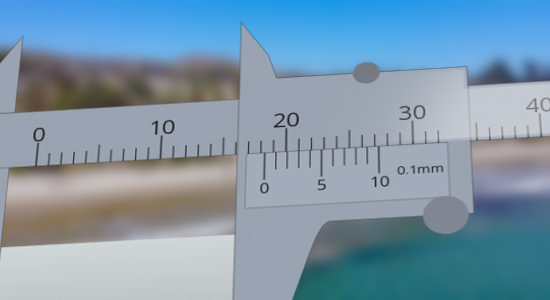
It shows 18.3; mm
